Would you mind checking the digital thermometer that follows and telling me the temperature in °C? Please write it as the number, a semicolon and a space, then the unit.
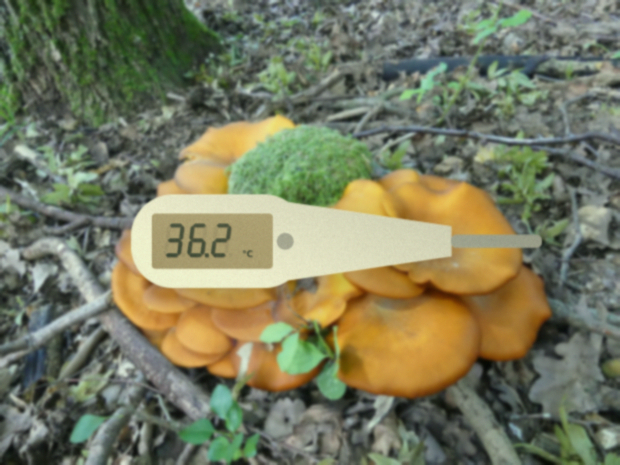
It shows 36.2; °C
